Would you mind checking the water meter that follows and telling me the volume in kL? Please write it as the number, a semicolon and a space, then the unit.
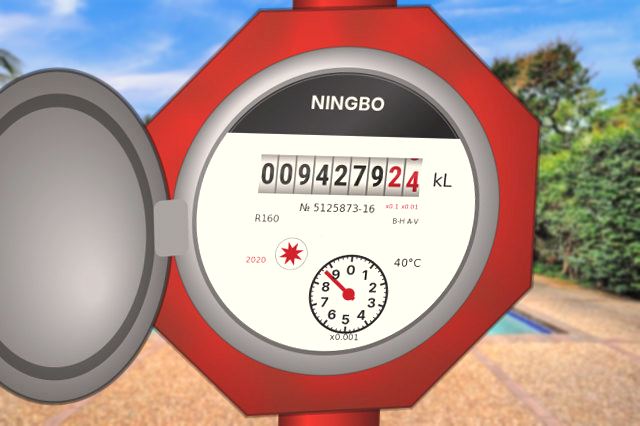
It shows 94279.238; kL
